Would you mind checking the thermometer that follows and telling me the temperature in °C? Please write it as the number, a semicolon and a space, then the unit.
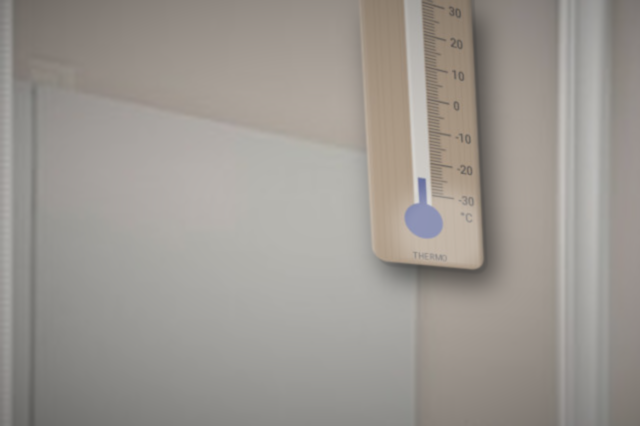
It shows -25; °C
